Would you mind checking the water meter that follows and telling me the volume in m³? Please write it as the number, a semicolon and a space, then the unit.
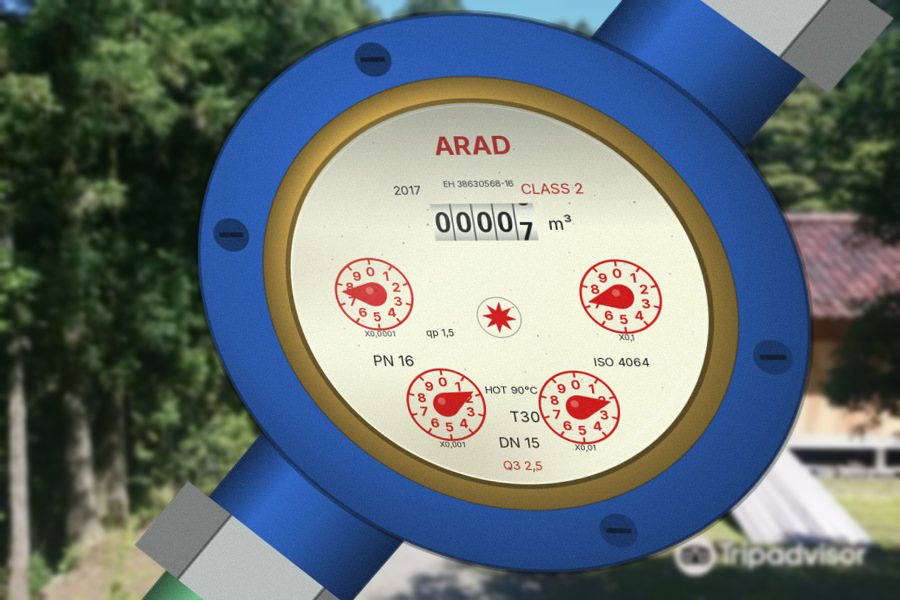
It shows 6.7217; m³
